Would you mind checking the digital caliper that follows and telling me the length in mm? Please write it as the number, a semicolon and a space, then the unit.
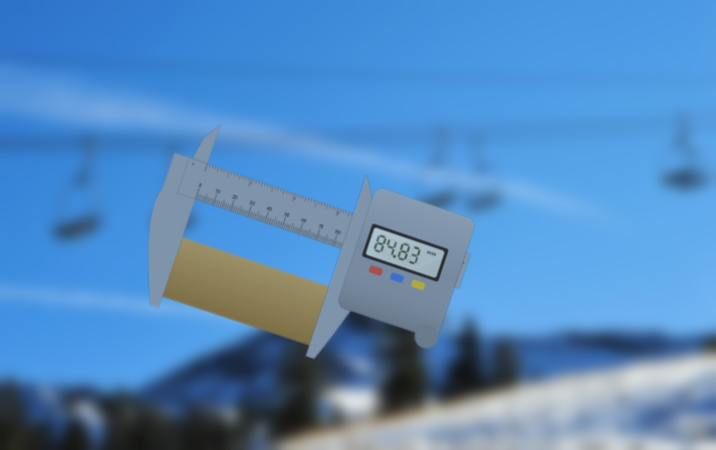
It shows 84.83; mm
